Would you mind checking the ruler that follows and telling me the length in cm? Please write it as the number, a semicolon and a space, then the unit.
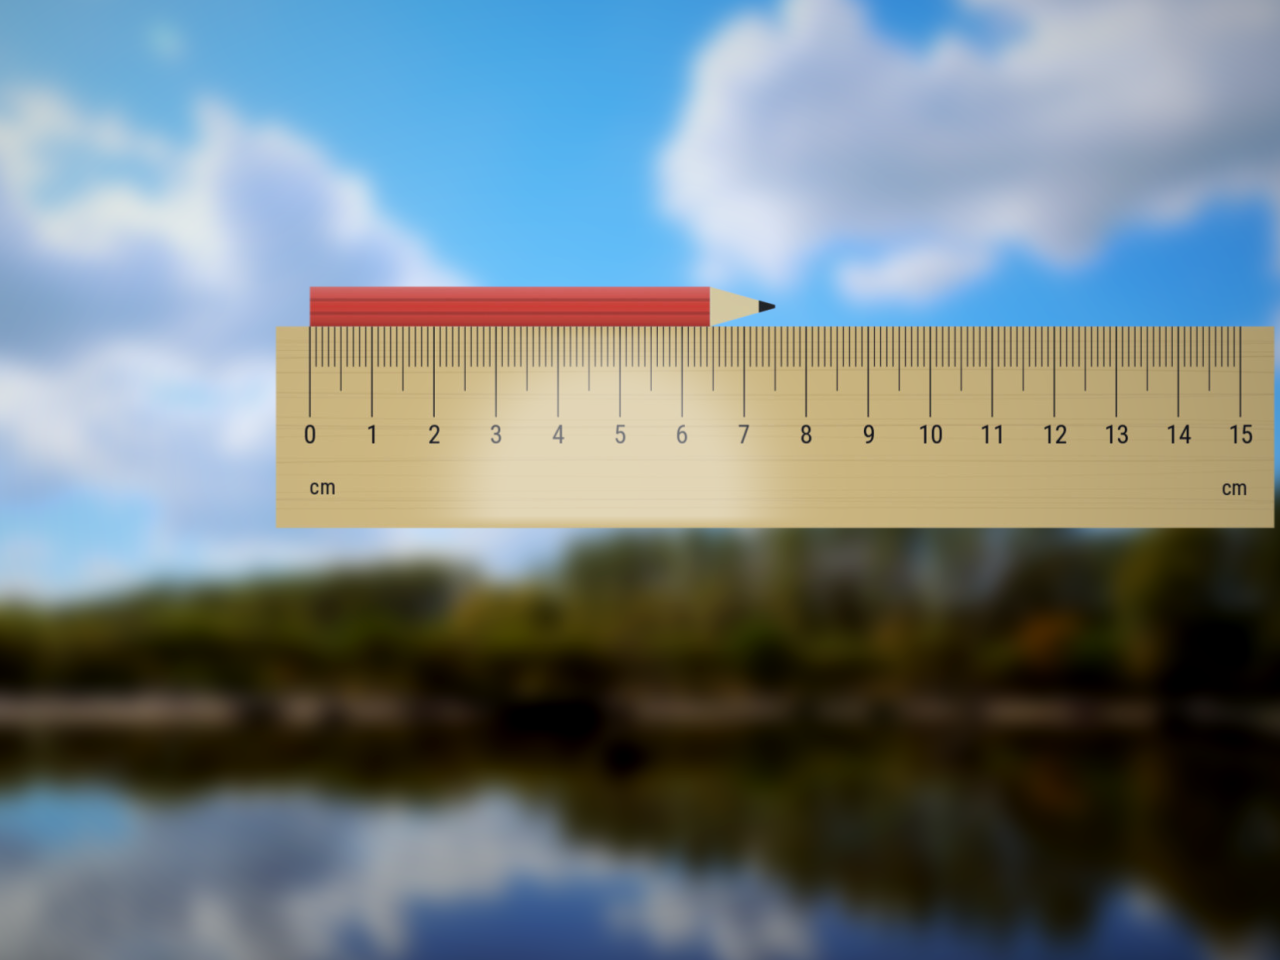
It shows 7.5; cm
